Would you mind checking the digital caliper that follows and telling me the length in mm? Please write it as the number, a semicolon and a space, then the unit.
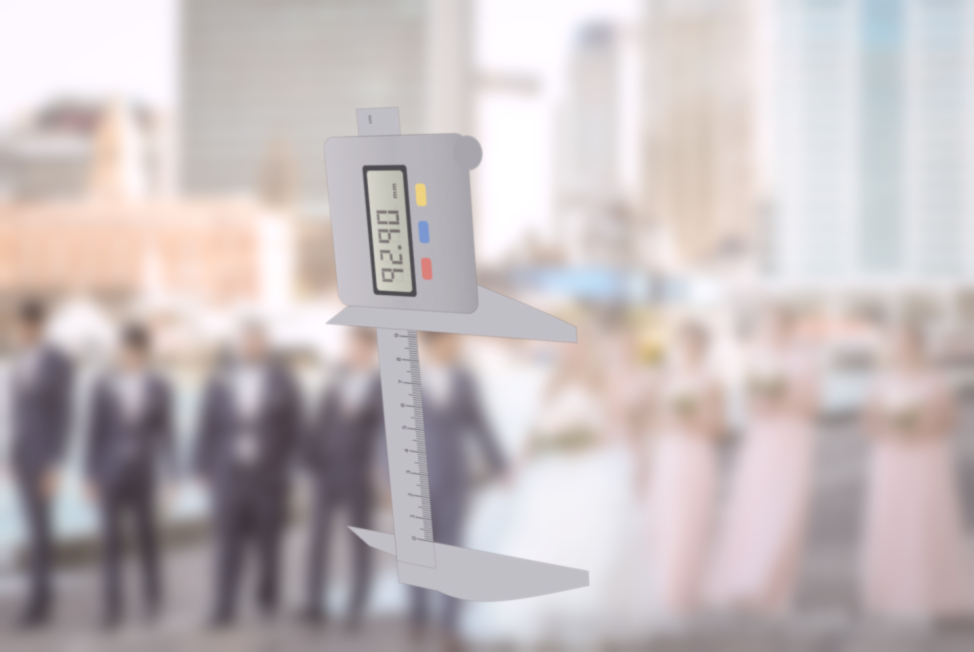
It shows 92.90; mm
